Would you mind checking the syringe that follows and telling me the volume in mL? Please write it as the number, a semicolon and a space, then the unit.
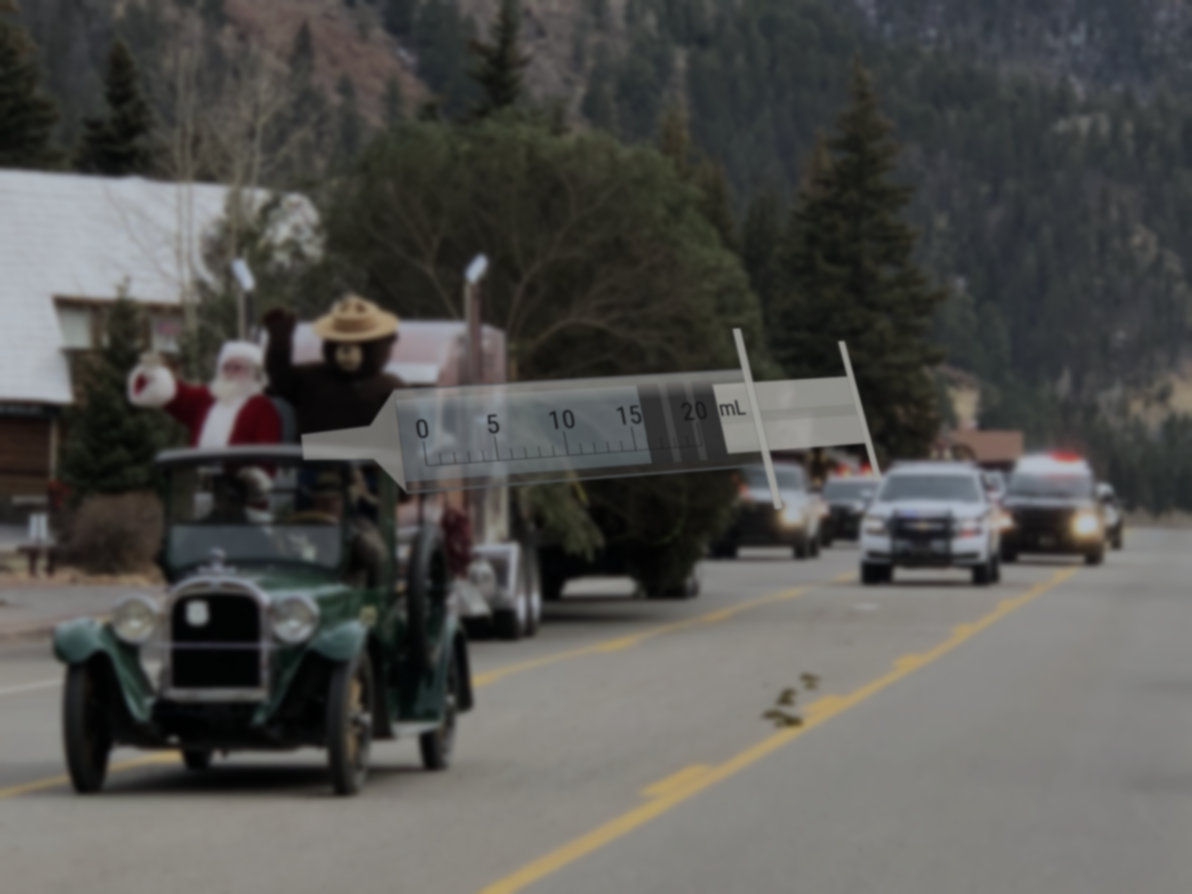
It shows 16; mL
